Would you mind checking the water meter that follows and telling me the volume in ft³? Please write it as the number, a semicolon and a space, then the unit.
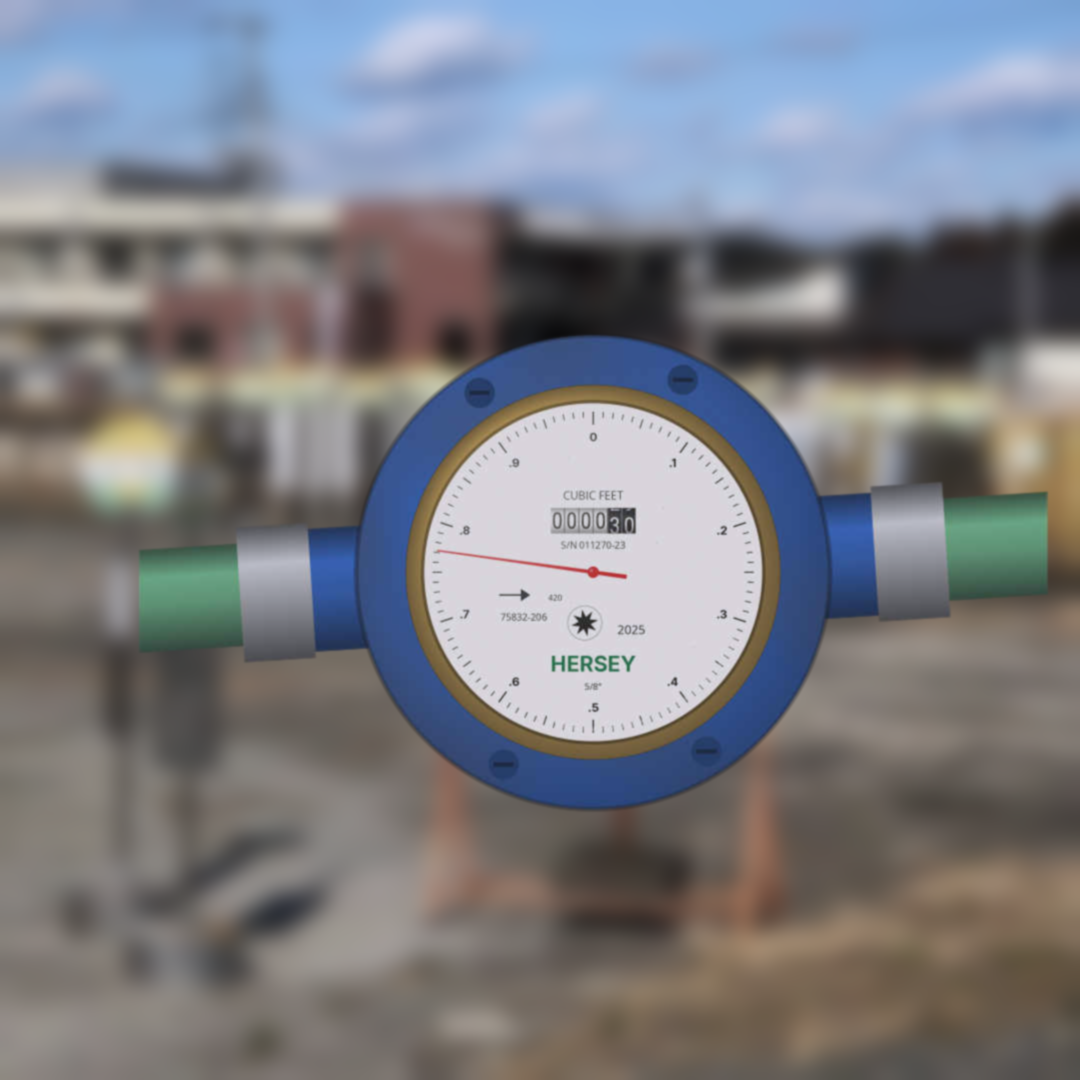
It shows 29.77; ft³
